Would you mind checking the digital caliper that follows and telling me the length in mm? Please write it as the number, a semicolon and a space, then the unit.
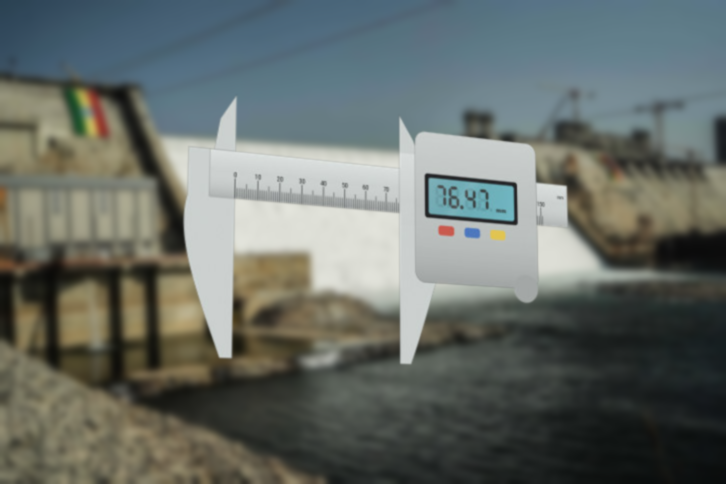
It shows 76.47; mm
